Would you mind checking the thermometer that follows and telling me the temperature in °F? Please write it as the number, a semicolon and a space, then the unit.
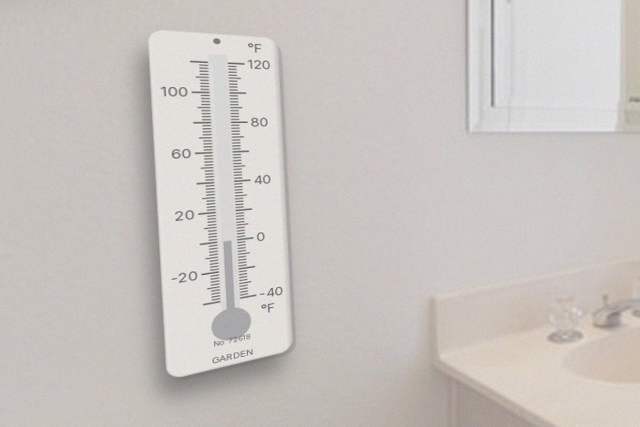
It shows 0; °F
